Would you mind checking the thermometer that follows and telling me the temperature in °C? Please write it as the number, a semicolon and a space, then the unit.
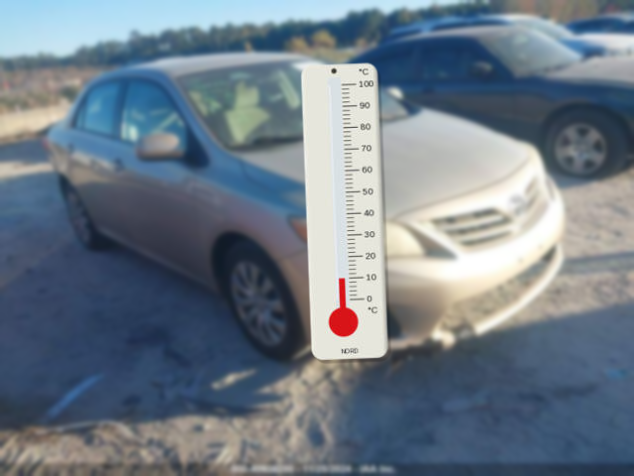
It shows 10; °C
